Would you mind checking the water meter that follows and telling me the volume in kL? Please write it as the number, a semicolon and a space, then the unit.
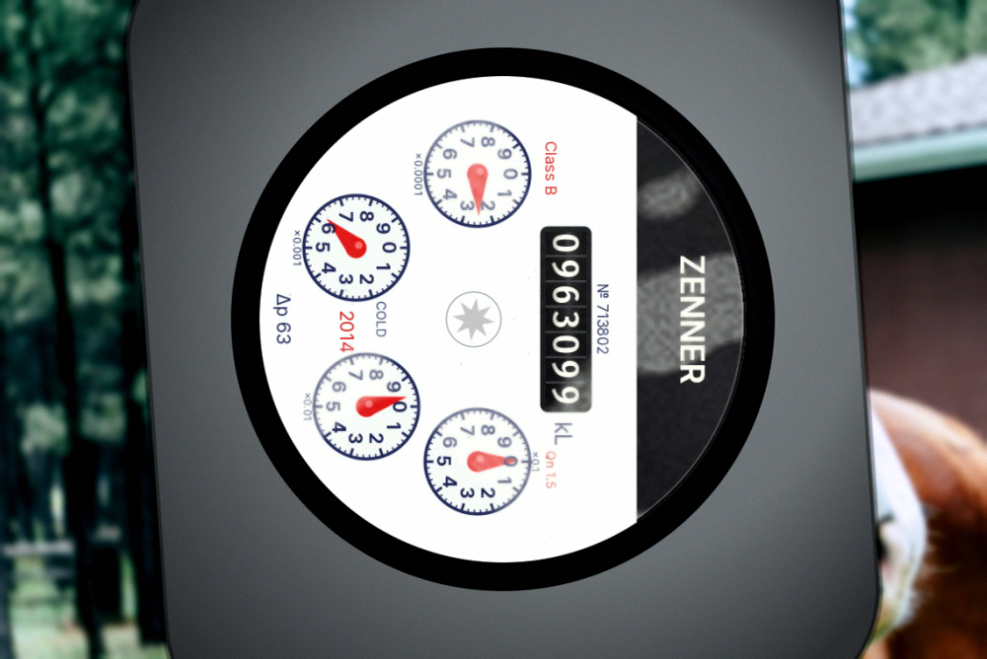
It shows 963098.9962; kL
